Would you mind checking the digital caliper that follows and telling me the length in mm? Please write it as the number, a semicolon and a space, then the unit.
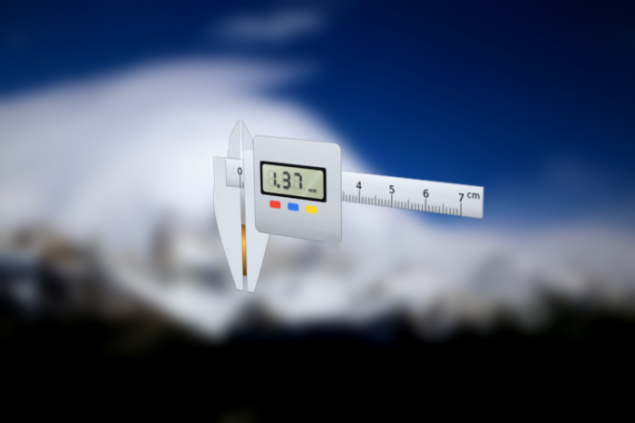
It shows 1.37; mm
